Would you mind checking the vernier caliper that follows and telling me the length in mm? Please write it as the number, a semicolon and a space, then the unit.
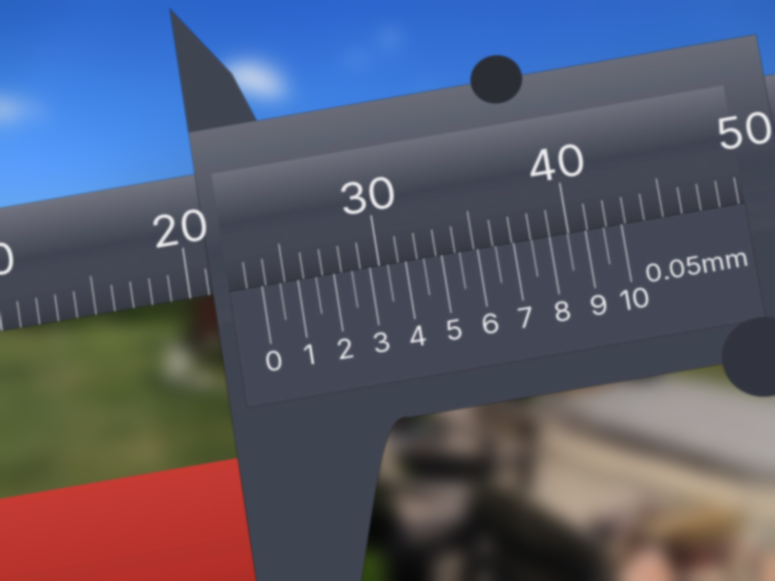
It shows 23.8; mm
